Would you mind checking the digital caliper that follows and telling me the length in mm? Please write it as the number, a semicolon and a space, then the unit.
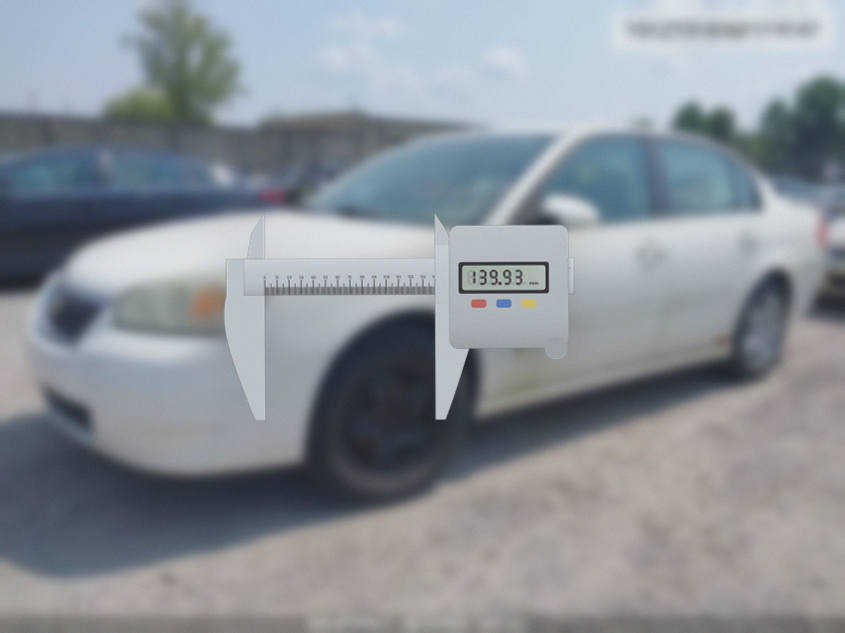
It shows 139.93; mm
